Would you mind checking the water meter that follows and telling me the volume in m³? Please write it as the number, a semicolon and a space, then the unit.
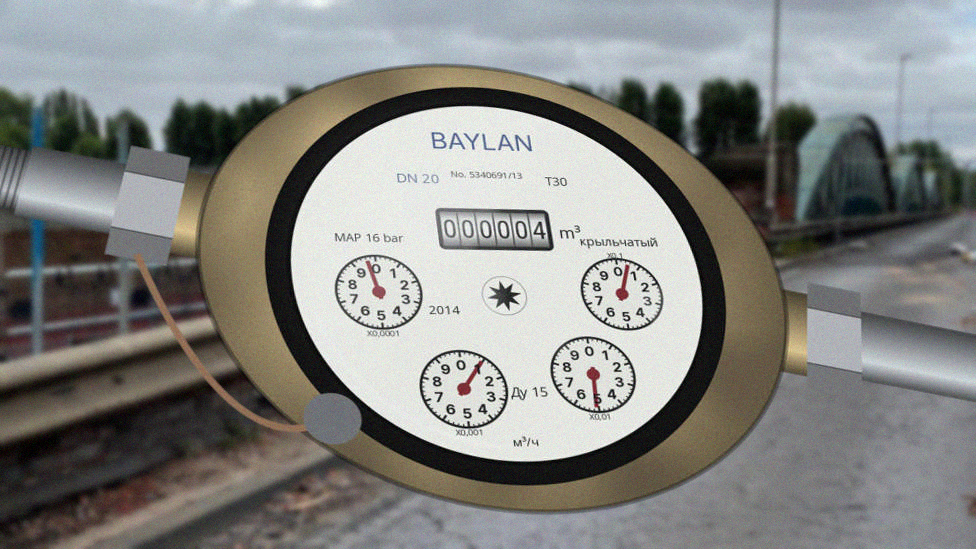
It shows 4.0509; m³
